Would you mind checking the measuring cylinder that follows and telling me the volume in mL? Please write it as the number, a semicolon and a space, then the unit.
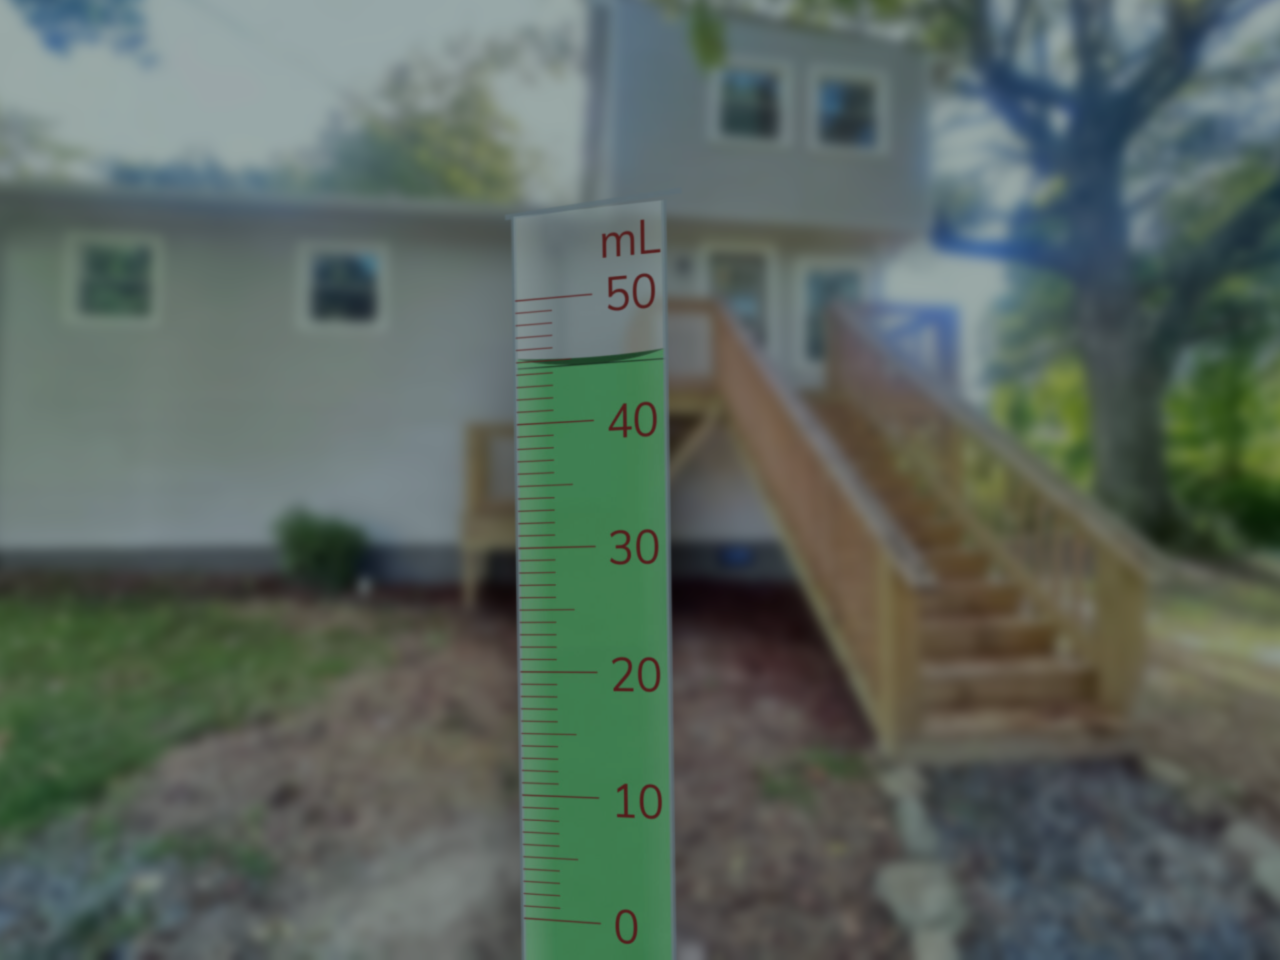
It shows 44.5; mL
